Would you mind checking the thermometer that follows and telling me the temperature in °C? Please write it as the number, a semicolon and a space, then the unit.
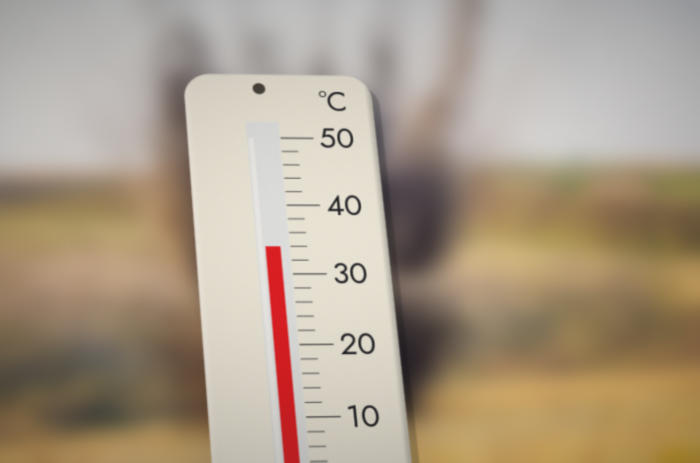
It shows 34; °C
